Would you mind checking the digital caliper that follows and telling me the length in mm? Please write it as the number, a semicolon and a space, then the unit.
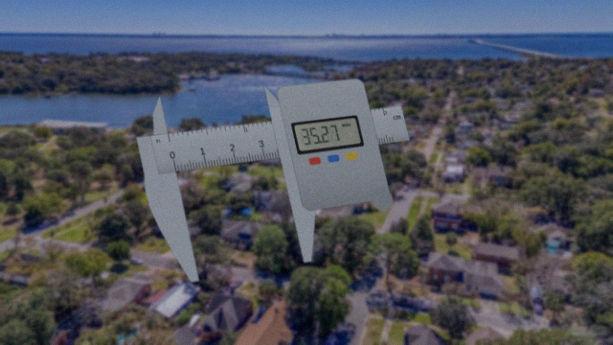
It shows 35.27; mm
